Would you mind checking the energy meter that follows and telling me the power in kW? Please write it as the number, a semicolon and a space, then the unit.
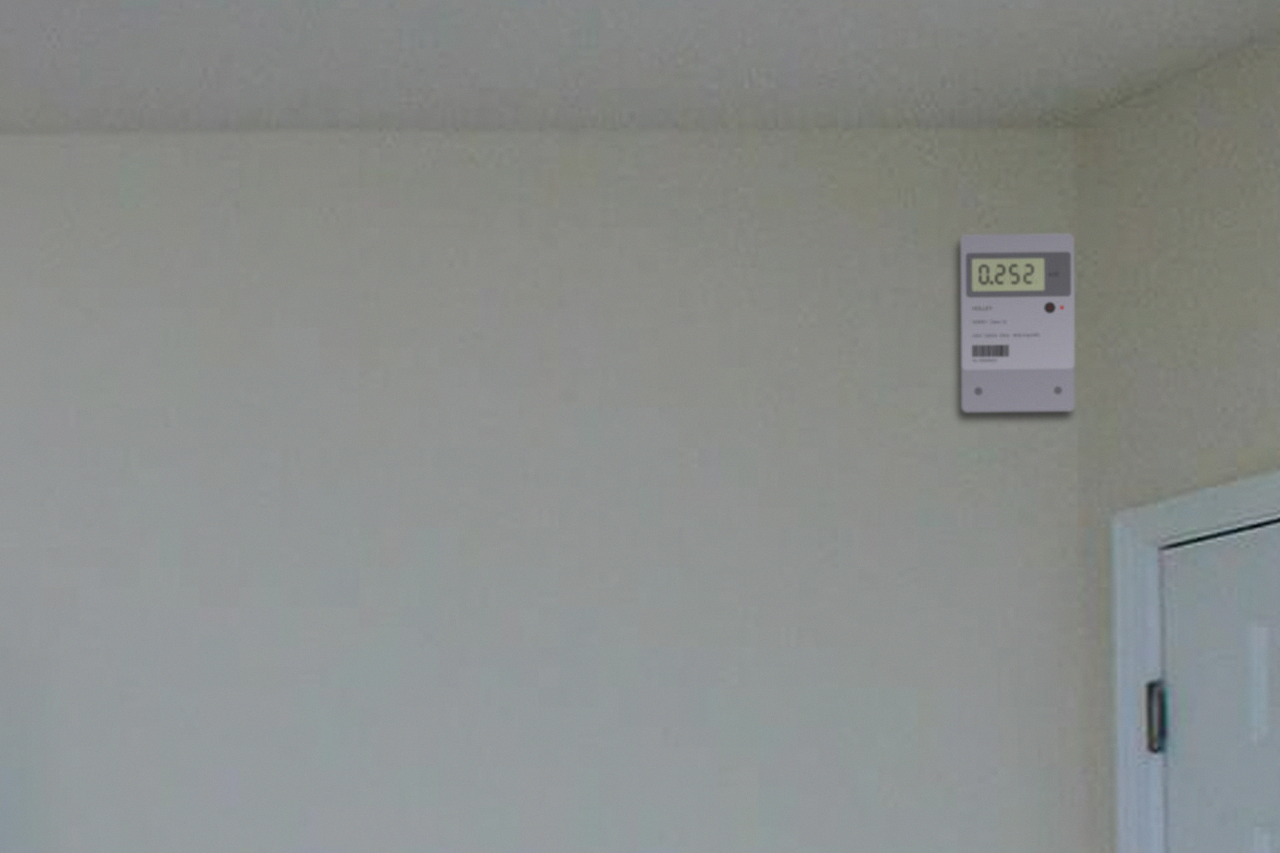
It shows 0.252; kW
